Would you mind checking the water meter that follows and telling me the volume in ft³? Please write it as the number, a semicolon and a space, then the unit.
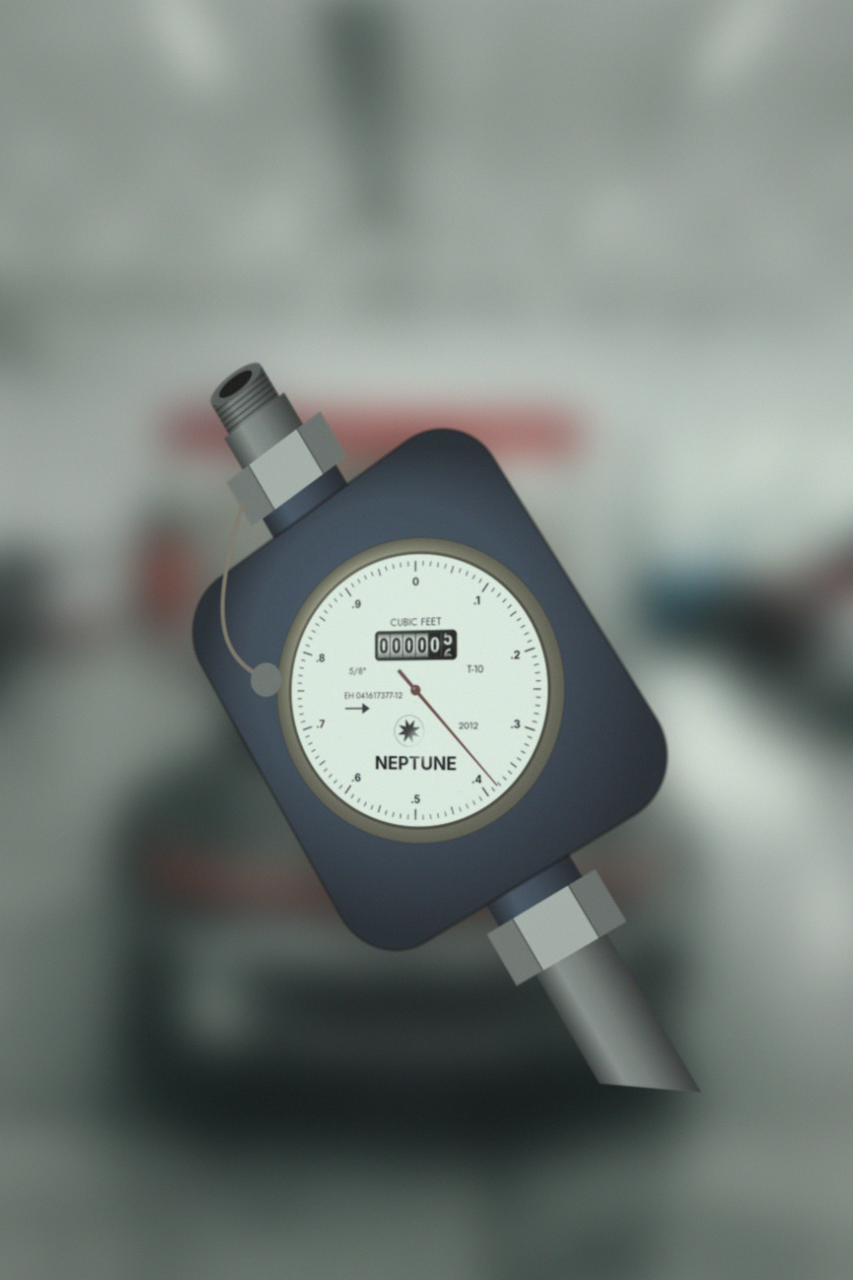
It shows 5.38; ft³
